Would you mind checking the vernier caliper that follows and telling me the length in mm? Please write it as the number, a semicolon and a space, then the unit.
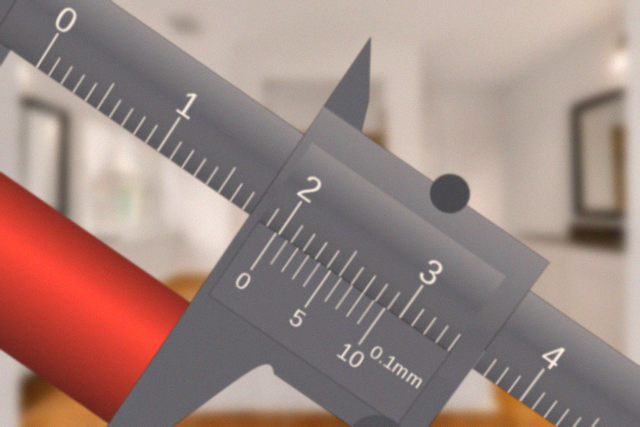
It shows 19.8; mm
